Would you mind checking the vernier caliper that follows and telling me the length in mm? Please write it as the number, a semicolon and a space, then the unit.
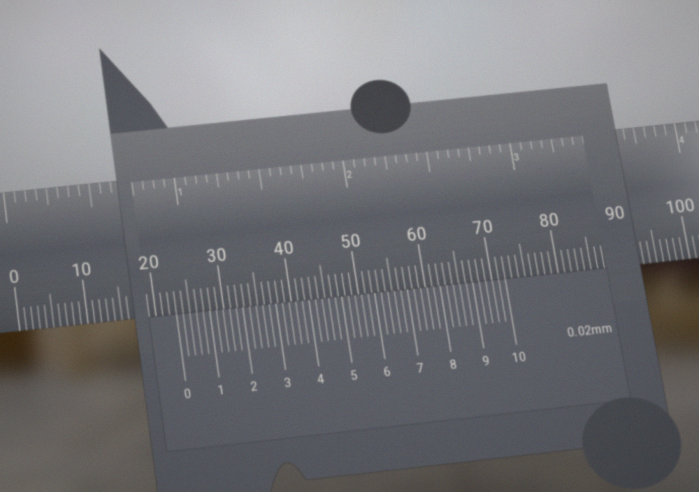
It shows 23.0; mm
